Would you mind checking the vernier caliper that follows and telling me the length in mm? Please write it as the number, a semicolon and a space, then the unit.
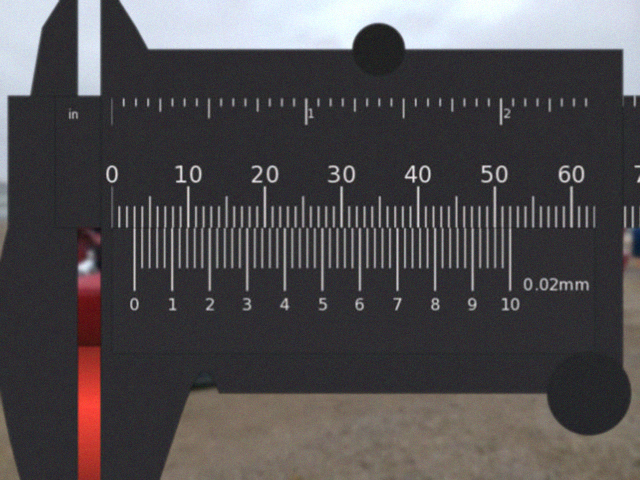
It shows 3.0; mm
